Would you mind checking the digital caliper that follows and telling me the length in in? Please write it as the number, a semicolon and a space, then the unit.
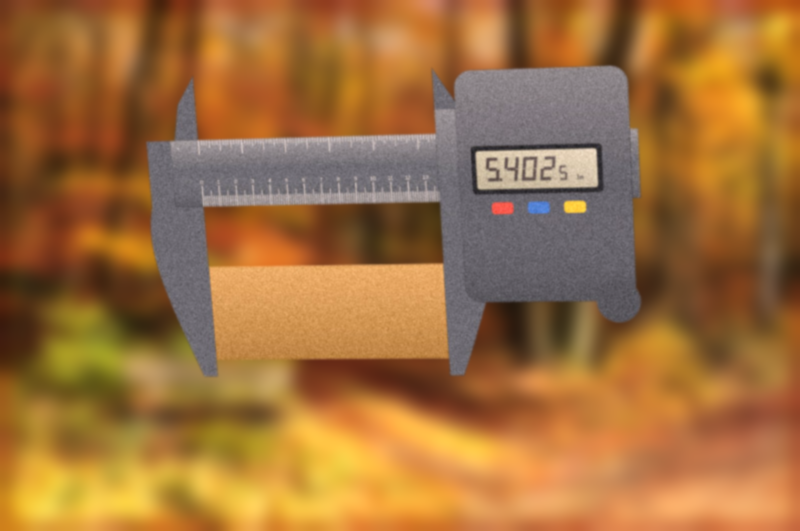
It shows 5.4025; in
